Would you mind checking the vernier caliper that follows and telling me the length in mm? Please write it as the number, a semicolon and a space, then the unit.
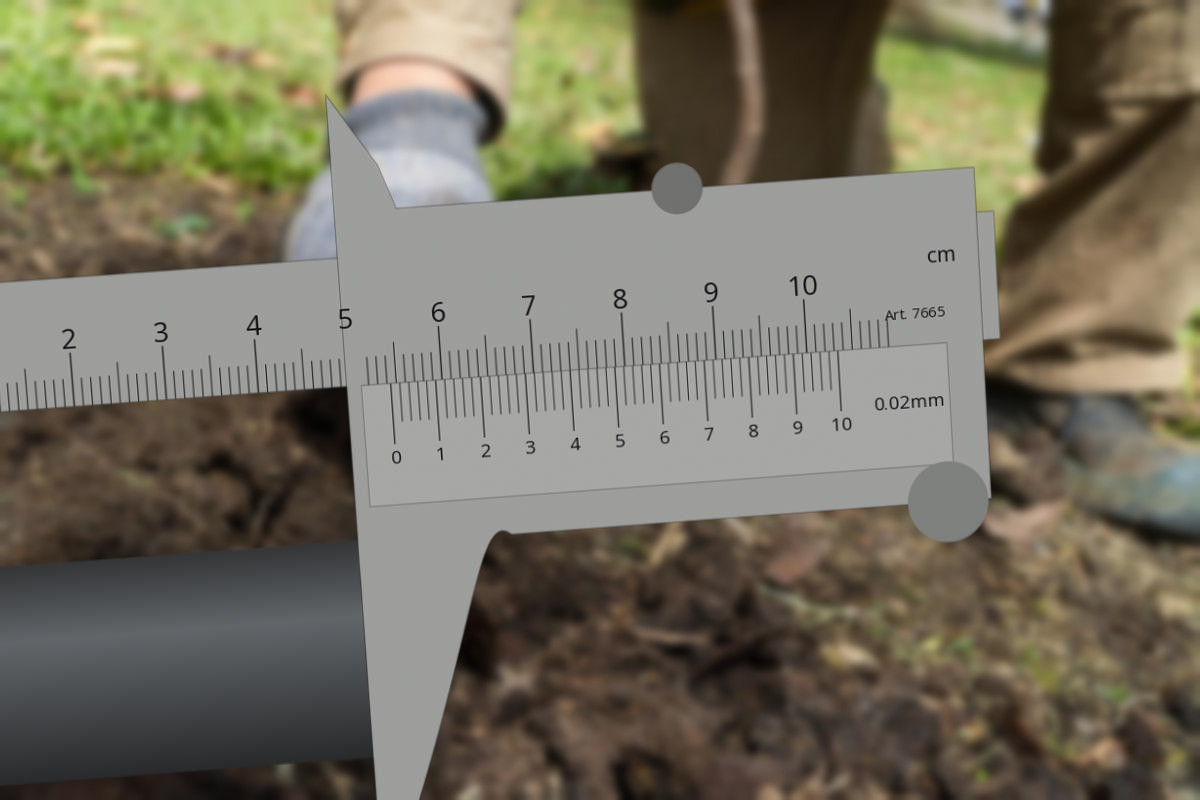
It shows 54.4; mm
